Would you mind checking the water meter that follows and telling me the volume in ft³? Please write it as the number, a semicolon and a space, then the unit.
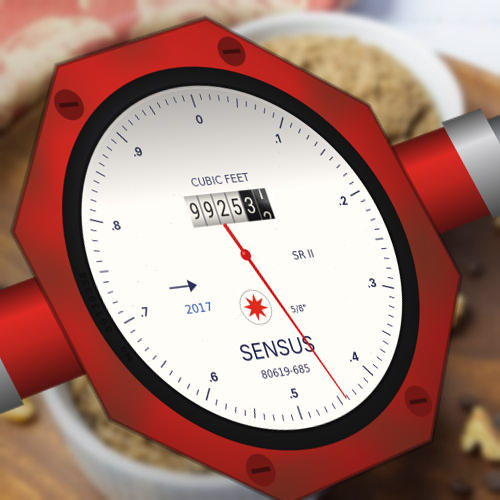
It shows 992531.44; ft³
